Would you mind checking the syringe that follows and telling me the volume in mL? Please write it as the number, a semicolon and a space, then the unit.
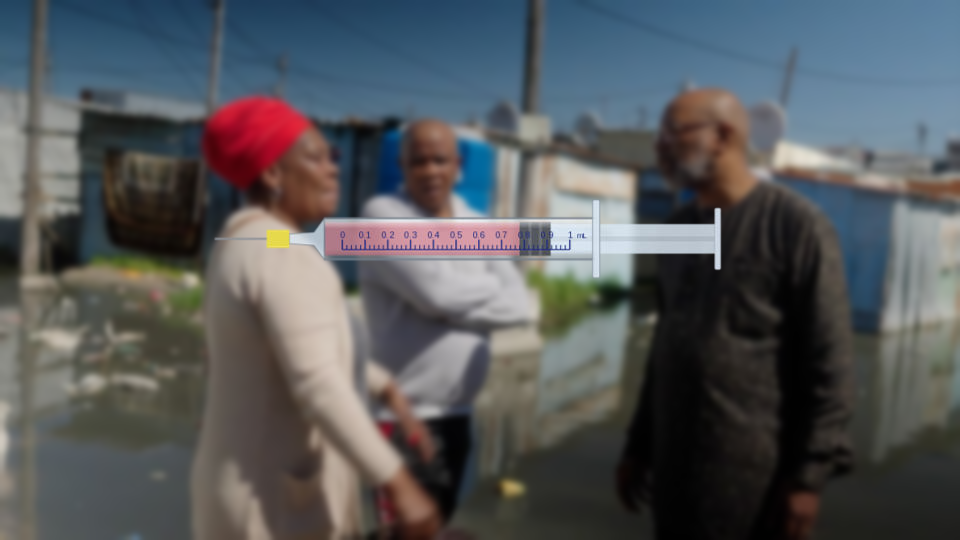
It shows 0.78; mL
